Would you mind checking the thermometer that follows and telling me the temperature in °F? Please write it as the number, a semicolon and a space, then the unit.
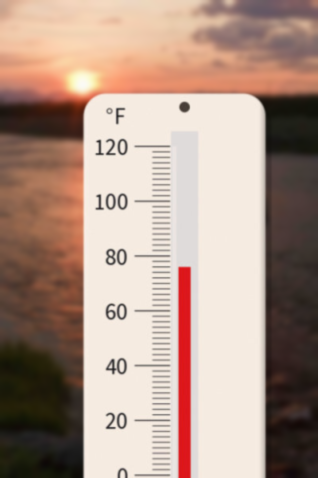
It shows 76; °F
